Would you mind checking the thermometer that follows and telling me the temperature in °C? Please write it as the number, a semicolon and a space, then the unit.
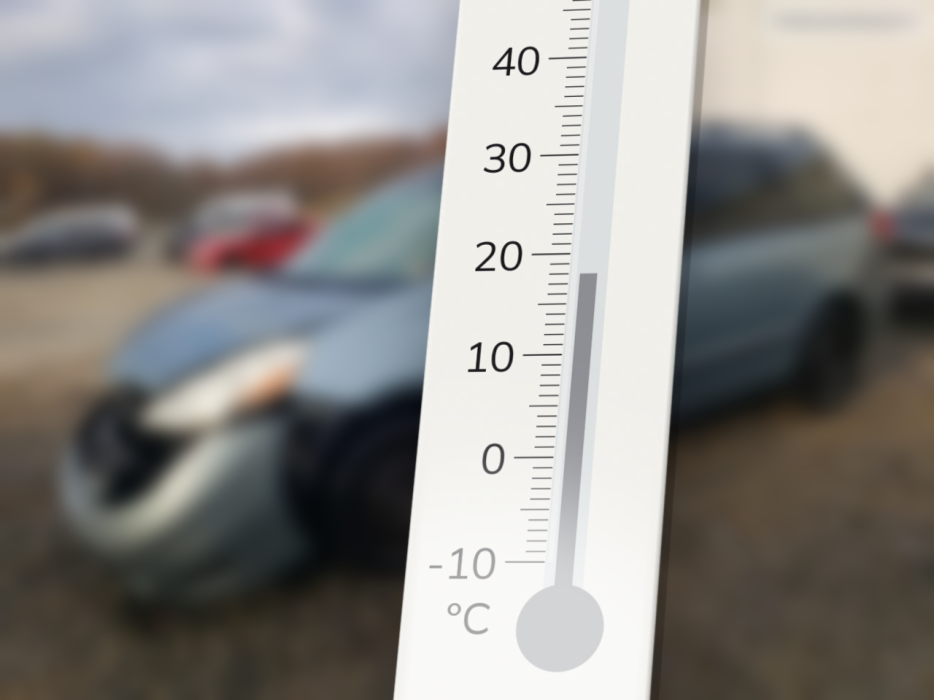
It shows 18; °C
